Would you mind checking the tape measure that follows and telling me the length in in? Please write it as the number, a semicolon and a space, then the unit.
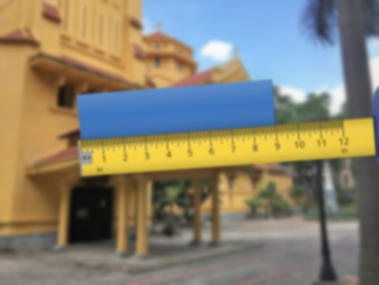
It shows 9; in
